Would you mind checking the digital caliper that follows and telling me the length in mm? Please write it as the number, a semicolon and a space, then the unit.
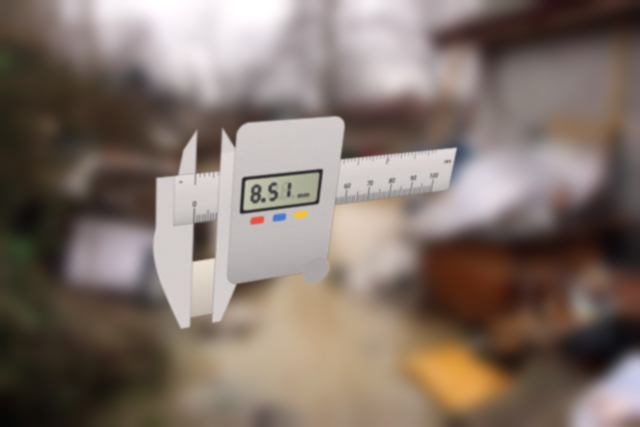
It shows 8.51; mm
